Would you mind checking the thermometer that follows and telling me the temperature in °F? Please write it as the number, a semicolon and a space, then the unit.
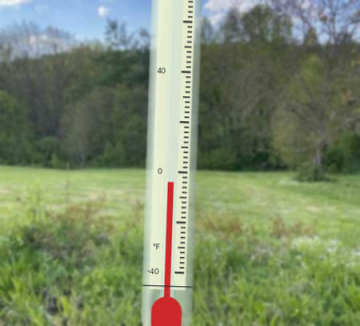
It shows -4; °F
